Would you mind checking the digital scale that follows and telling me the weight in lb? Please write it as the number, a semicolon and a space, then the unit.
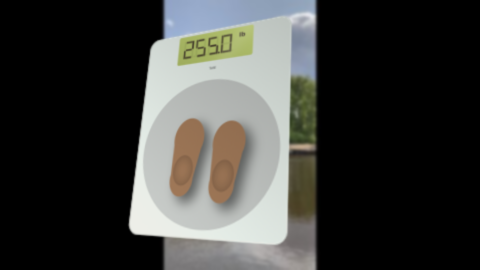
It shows 255.0; lb
